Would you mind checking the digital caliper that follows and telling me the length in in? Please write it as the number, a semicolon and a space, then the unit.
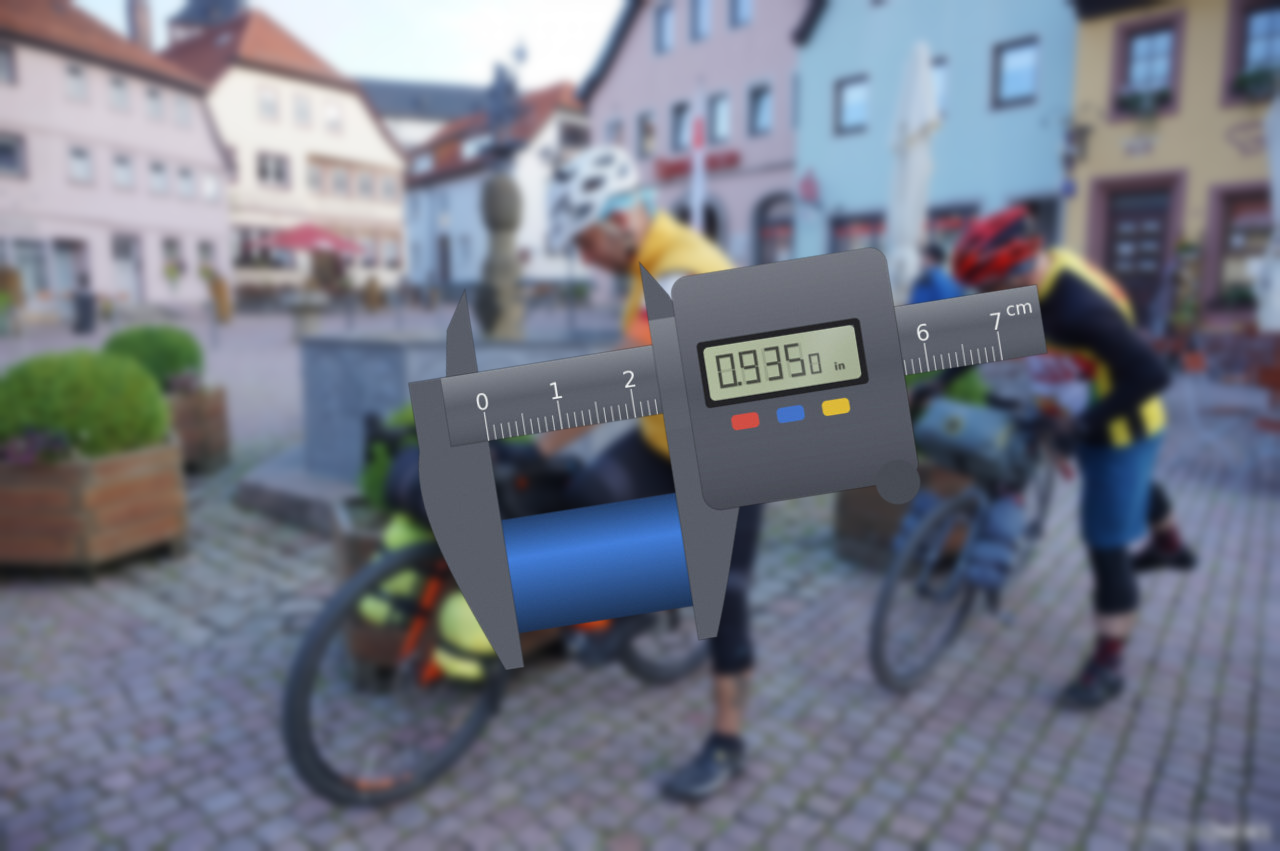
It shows 0.9350; in
